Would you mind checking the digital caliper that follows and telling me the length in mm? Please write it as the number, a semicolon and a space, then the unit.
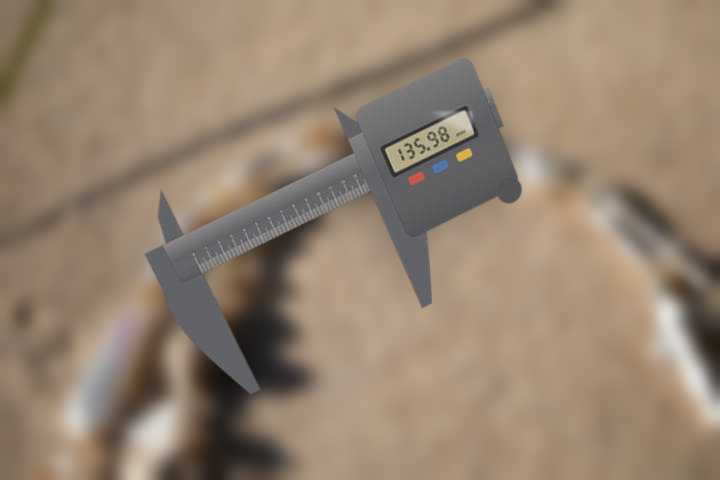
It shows 135.98; mm
